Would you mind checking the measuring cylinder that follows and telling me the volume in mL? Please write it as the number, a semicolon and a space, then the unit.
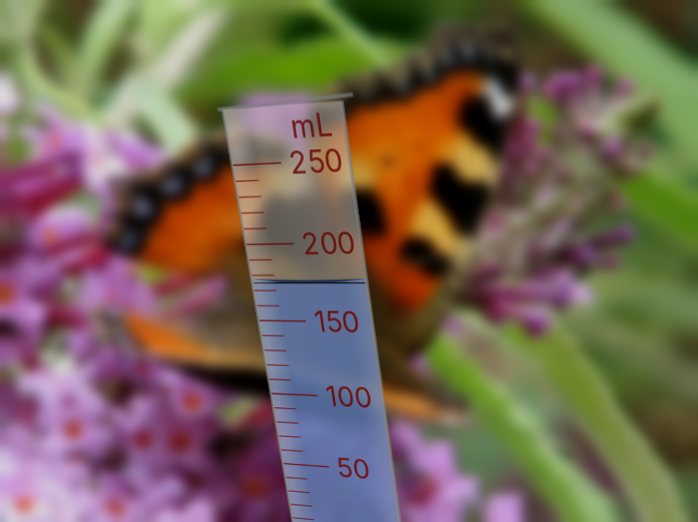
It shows 175; mL
